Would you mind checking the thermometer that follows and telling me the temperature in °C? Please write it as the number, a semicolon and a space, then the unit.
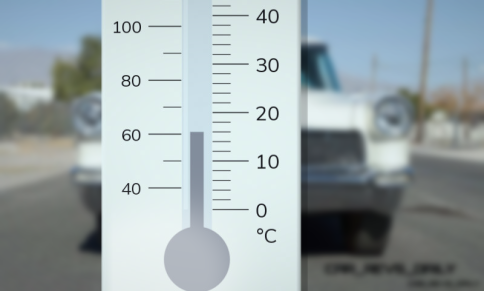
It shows 16; °C
